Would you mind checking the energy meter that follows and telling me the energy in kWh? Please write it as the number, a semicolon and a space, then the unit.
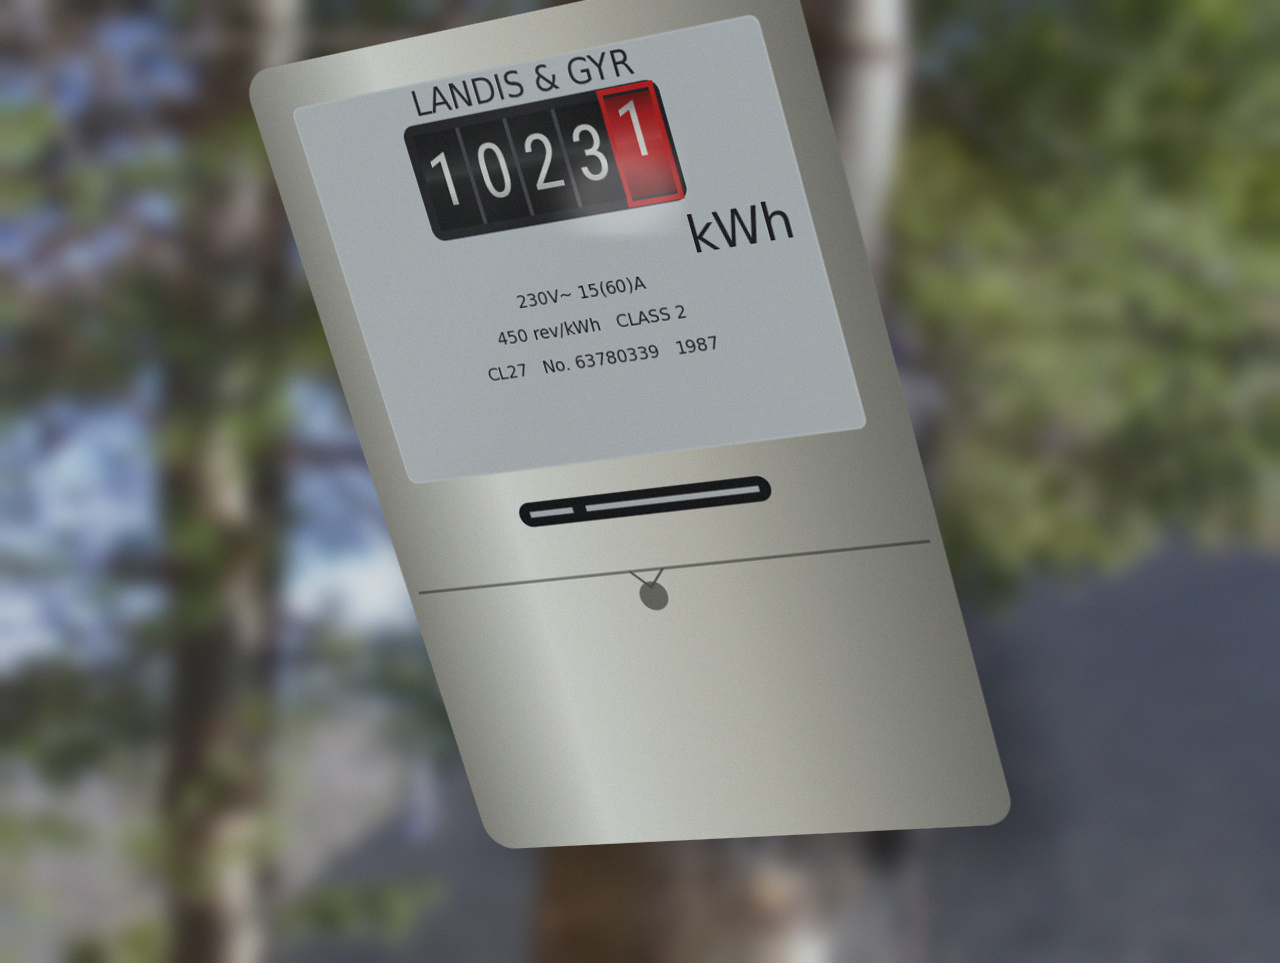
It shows 1023.1; kWh
